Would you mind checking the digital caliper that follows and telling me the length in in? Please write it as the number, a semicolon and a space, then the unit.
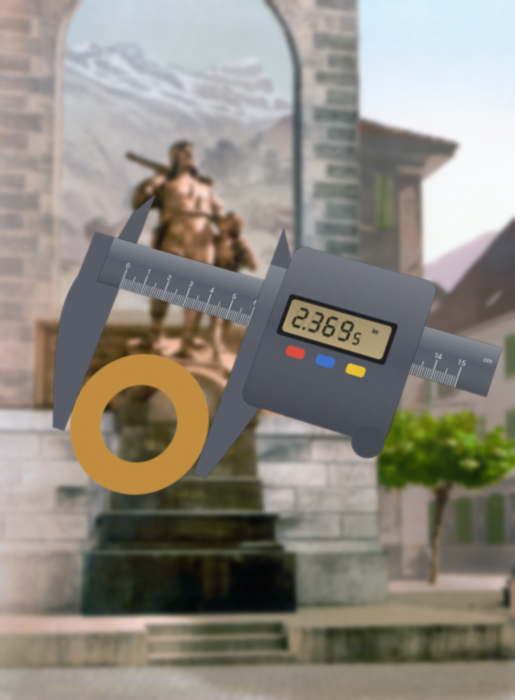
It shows 2.3695; in
